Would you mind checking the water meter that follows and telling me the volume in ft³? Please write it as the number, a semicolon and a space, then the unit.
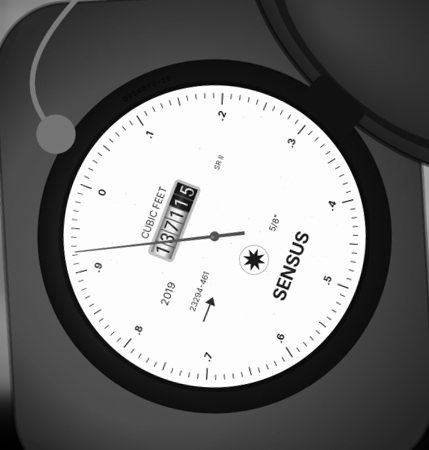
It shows 137114.92; ft³
